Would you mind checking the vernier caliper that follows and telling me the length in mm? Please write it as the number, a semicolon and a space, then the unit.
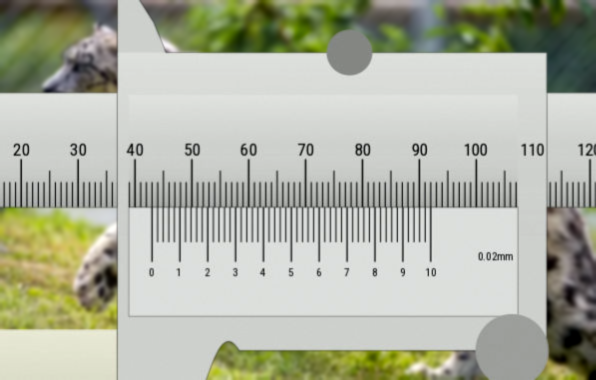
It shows 43.0; mm
